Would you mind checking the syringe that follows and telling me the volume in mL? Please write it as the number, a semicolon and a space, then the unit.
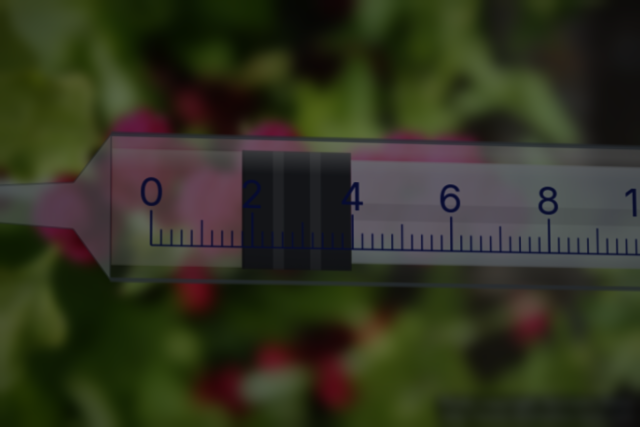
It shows 1.8; mL
